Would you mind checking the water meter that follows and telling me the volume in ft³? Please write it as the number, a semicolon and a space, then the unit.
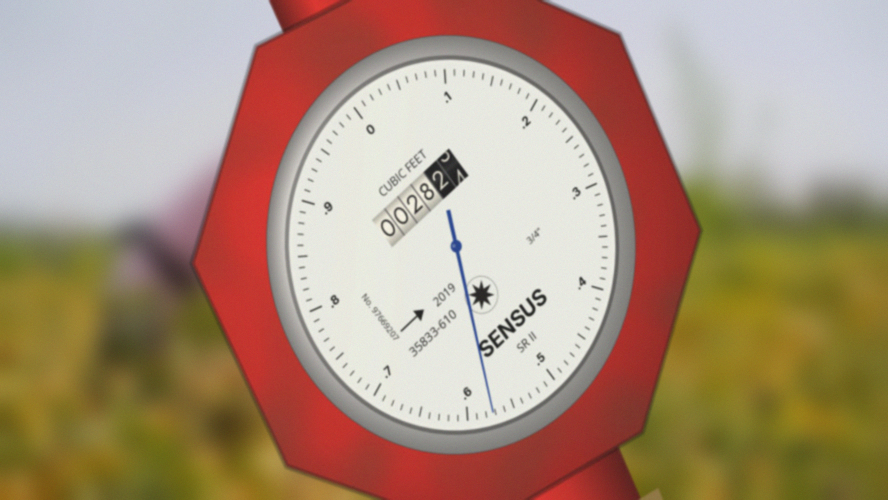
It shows 2823.57; ft³
